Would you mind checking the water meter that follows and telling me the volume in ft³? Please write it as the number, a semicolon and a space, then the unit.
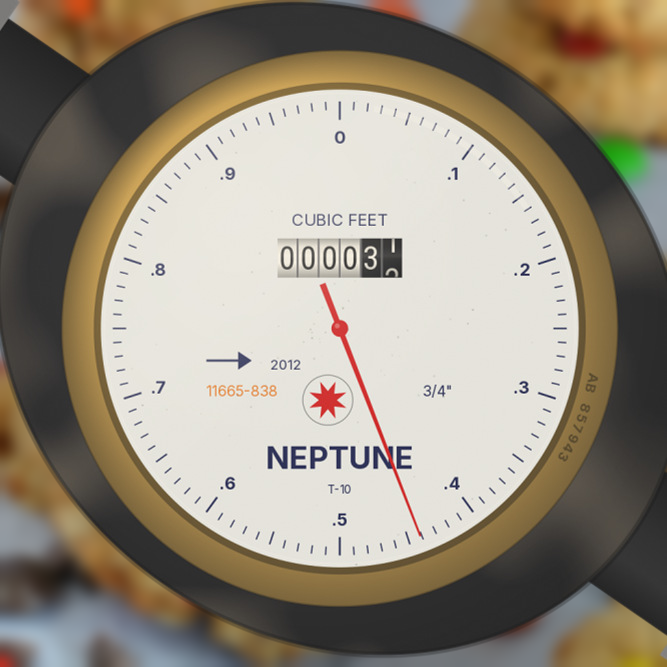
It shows 31.44; ft³
